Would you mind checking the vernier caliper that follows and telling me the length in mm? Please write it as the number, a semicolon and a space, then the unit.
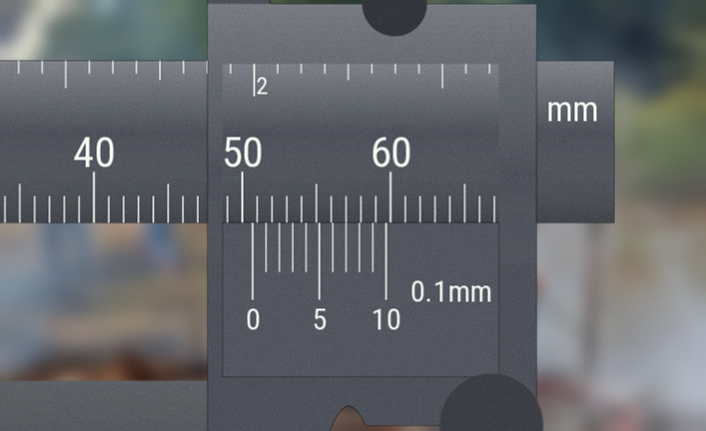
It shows 50.7; mm
